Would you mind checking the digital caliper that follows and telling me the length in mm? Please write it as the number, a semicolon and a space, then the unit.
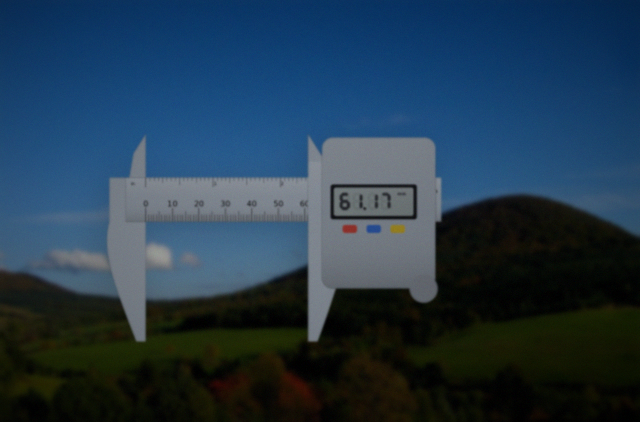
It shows 61.17; mm
